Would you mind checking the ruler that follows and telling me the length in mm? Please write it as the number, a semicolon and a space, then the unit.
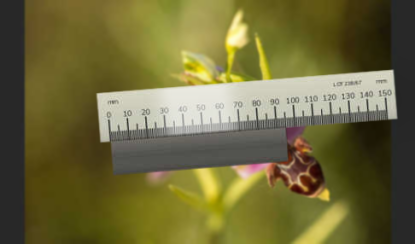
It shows 95; mm
